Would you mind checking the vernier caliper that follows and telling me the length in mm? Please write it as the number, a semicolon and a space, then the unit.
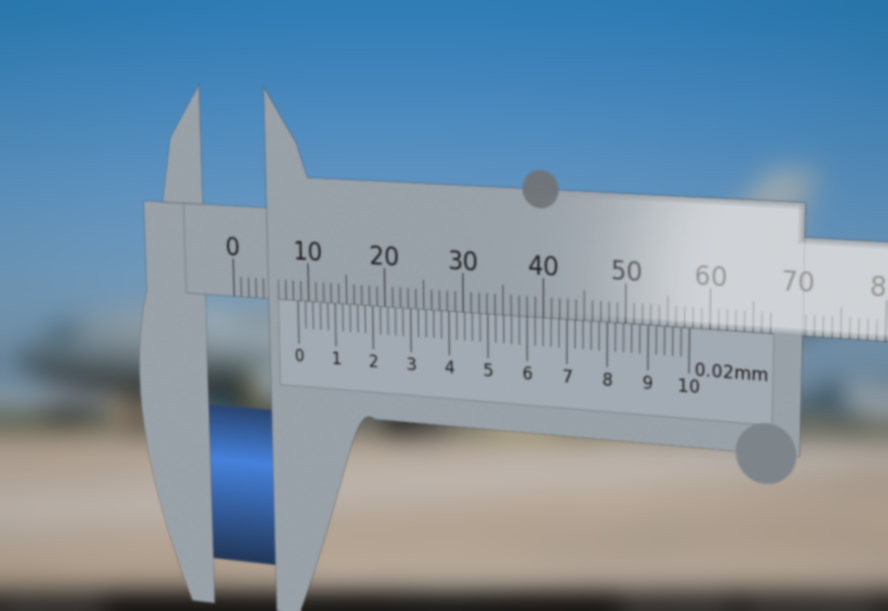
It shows 8.6; mm
